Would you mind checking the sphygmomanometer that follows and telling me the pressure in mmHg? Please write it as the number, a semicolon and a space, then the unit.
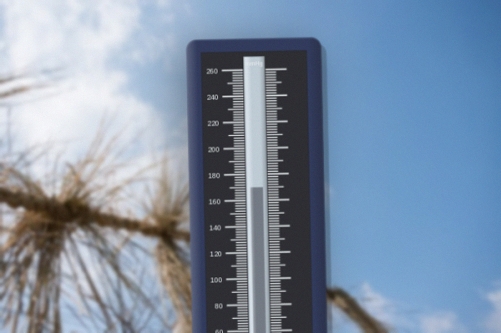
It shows 170; mmHg
